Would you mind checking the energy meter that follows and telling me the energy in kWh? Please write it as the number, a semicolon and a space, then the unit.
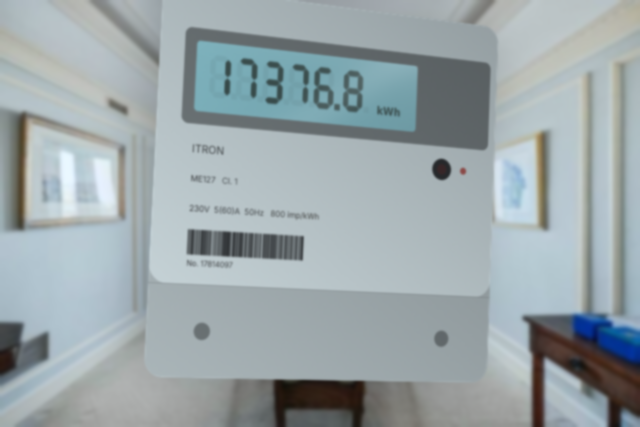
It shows 17376.8; kWh
